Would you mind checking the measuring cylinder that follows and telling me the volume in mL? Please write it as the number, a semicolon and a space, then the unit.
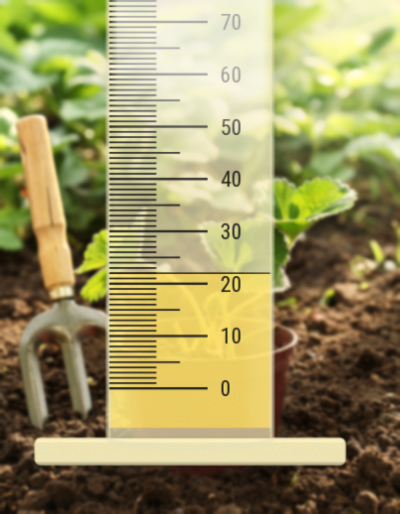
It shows 22; mL
